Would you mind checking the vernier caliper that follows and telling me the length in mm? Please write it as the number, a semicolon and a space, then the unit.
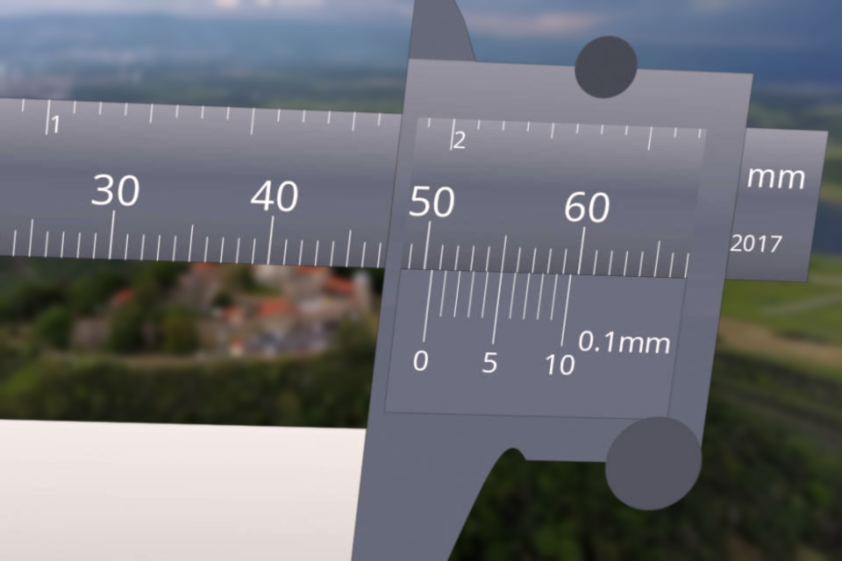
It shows 50.5; mm
